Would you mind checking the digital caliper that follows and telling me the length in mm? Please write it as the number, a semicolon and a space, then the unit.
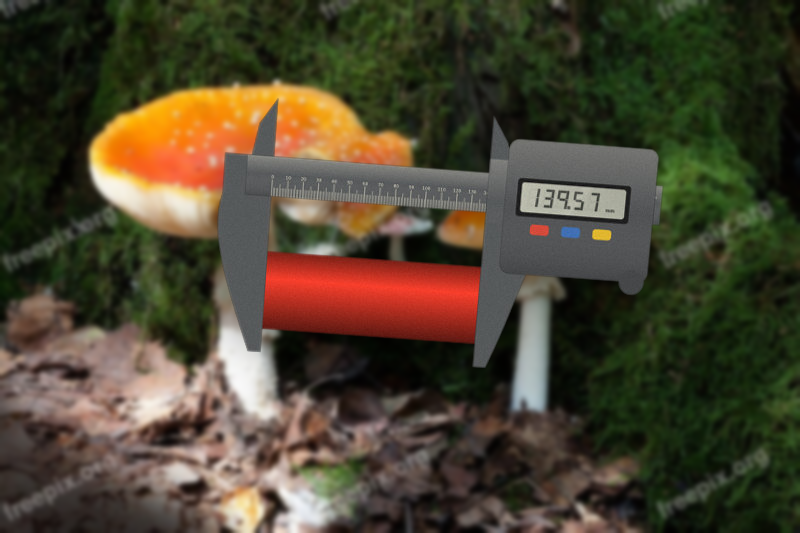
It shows 139.57; mm
